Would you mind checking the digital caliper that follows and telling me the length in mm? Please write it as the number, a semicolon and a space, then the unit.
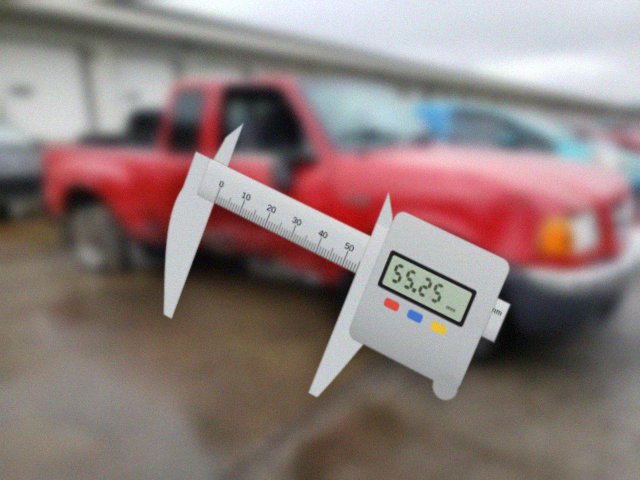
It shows 55.25; mm
